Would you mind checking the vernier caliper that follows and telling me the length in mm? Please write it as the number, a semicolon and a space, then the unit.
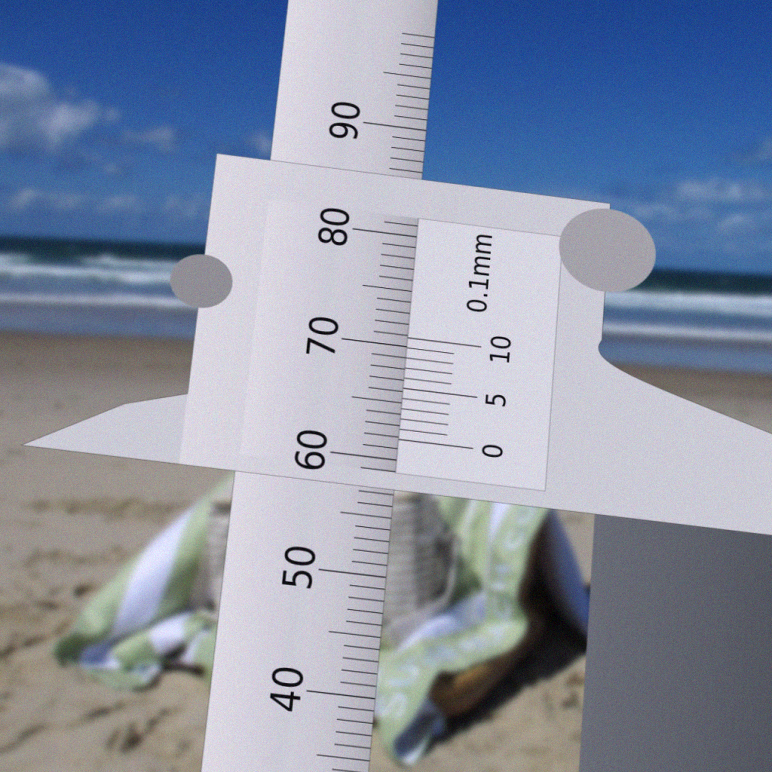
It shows 61.8; mm
